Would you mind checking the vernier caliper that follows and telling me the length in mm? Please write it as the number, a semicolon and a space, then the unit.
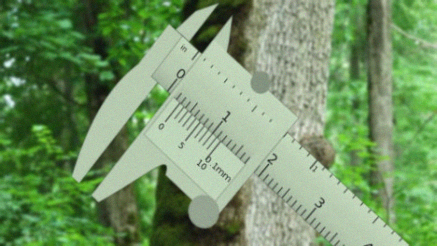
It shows 2.8; mm
